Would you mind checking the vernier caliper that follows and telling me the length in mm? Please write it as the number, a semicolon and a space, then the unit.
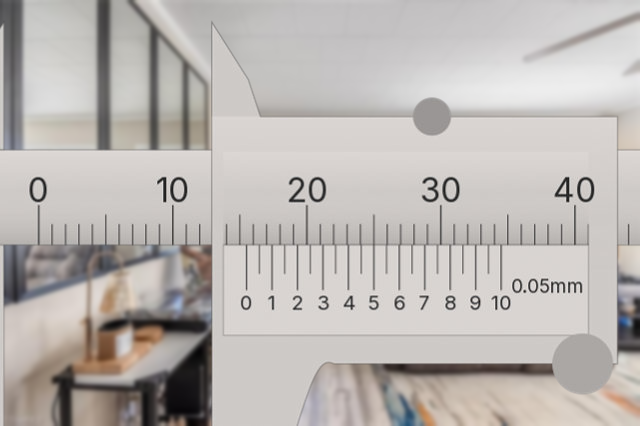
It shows 15.5; mm
